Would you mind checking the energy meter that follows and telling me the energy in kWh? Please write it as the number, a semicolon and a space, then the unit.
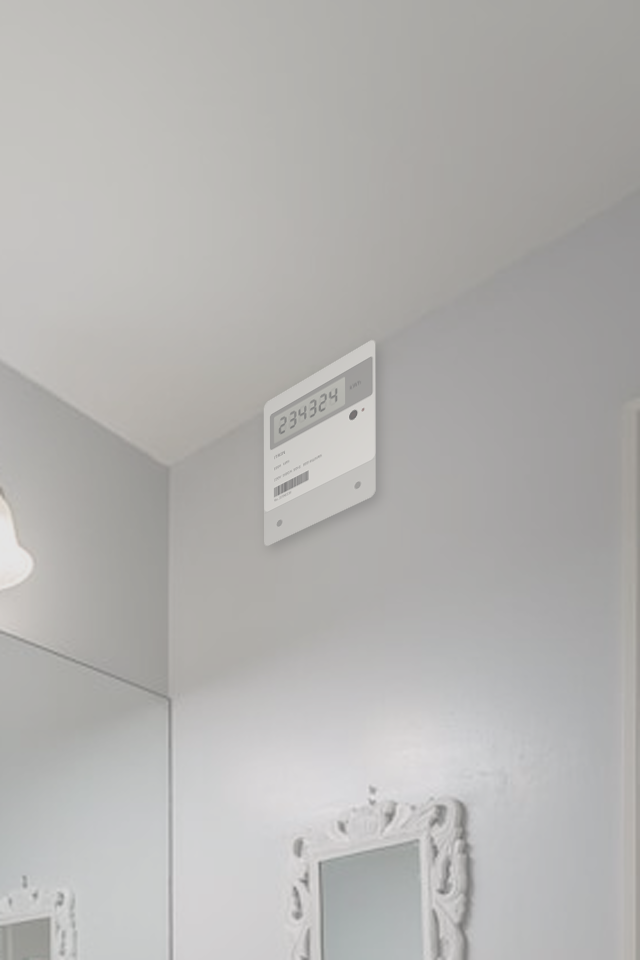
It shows 234324; kWh
